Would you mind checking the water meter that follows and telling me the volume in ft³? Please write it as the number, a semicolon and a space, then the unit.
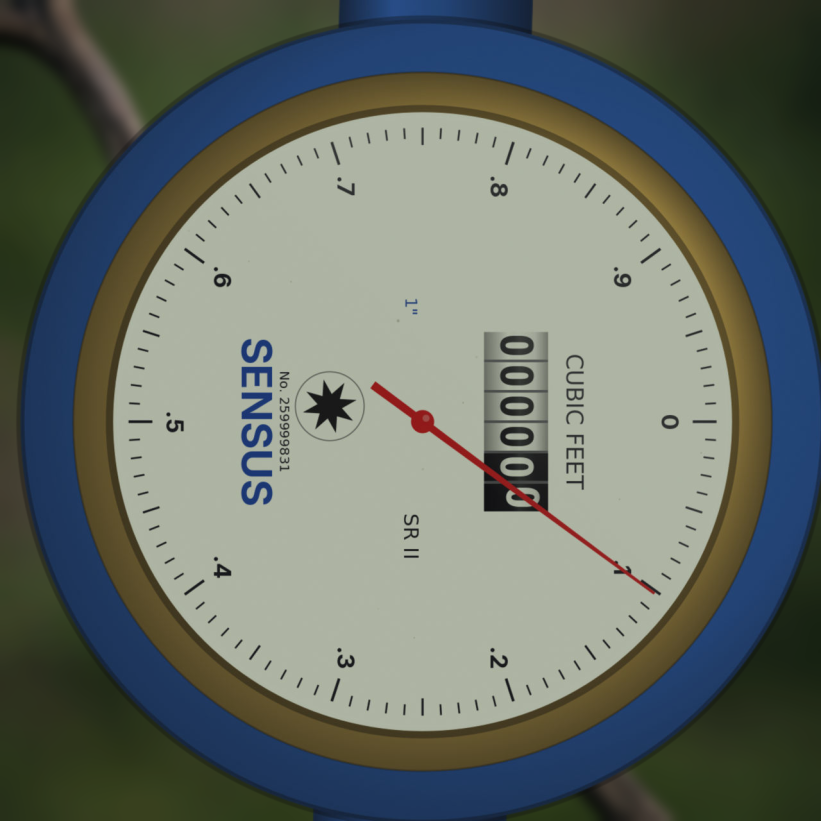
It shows 0.10; ft³
